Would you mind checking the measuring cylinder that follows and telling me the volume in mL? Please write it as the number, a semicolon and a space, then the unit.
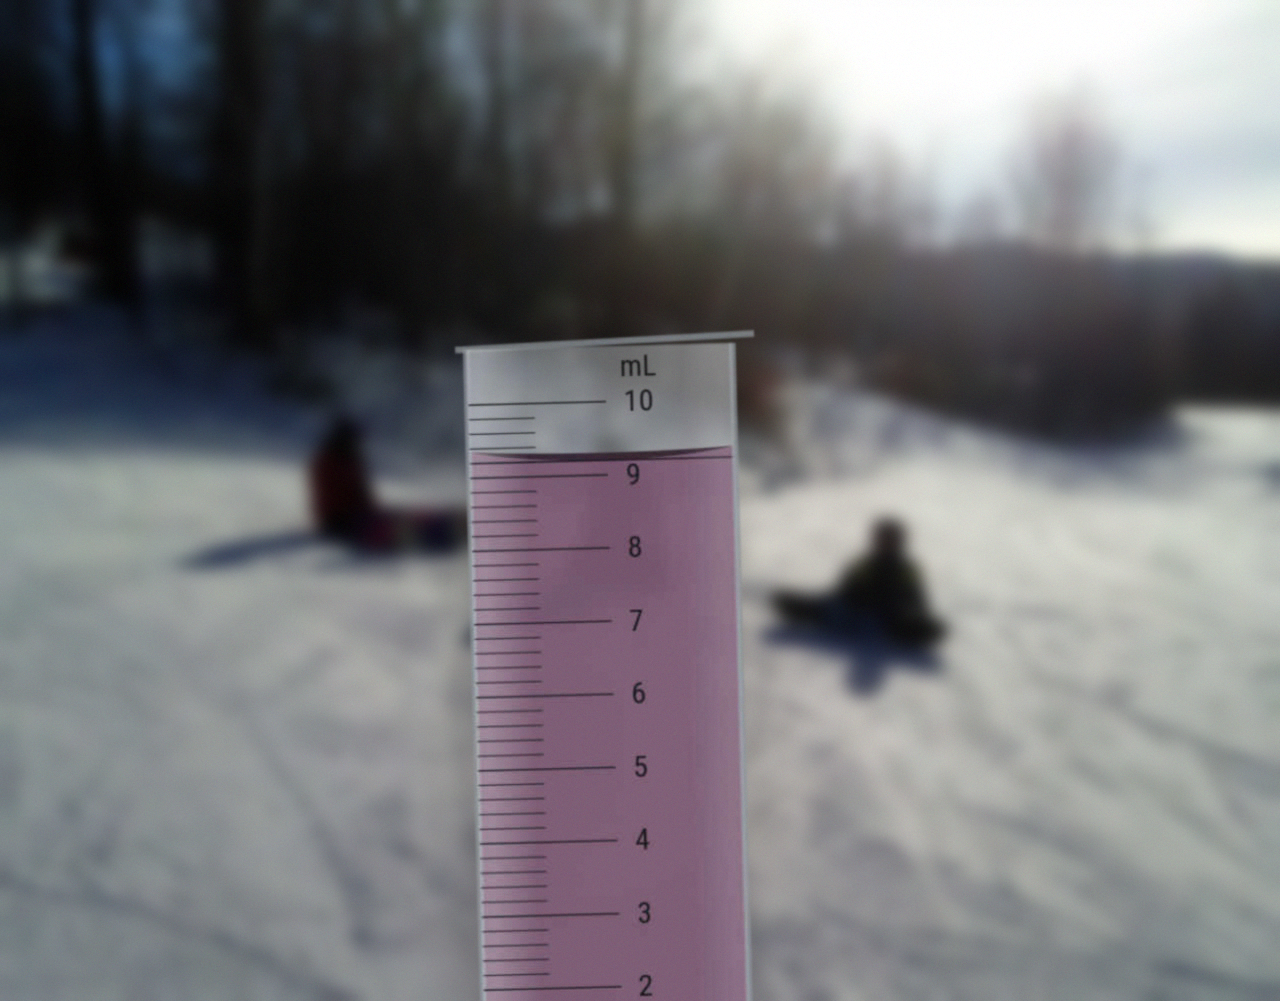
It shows 9.2; mL
